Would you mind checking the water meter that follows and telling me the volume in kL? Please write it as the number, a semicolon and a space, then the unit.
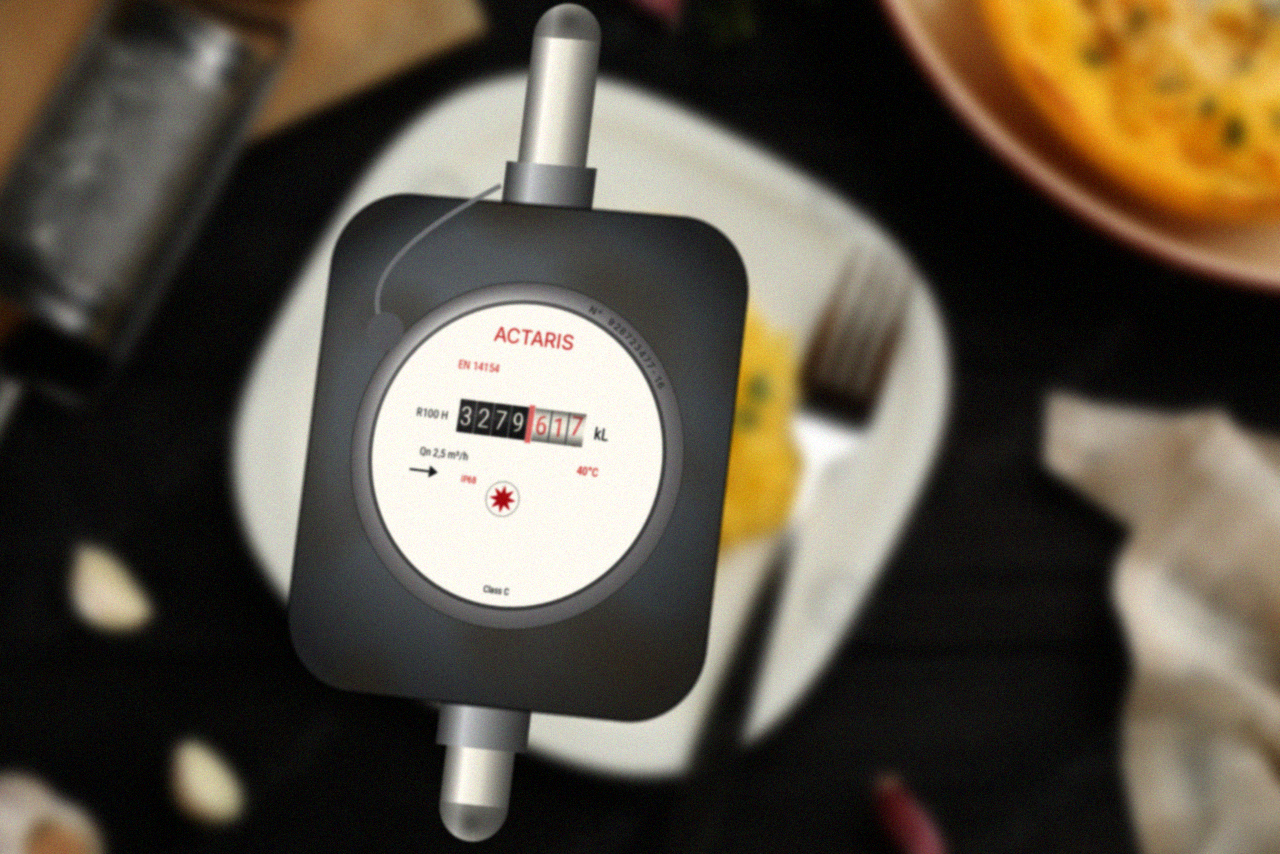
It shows 3279.617; kL
